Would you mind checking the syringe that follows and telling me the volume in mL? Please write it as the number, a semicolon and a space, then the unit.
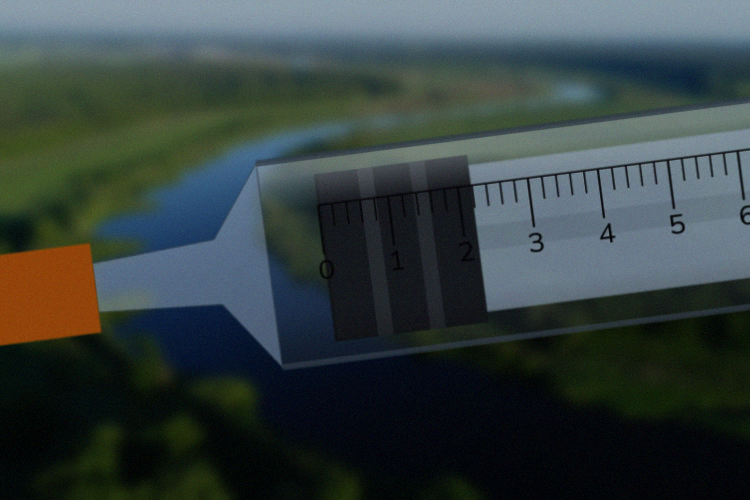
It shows 0; mL
